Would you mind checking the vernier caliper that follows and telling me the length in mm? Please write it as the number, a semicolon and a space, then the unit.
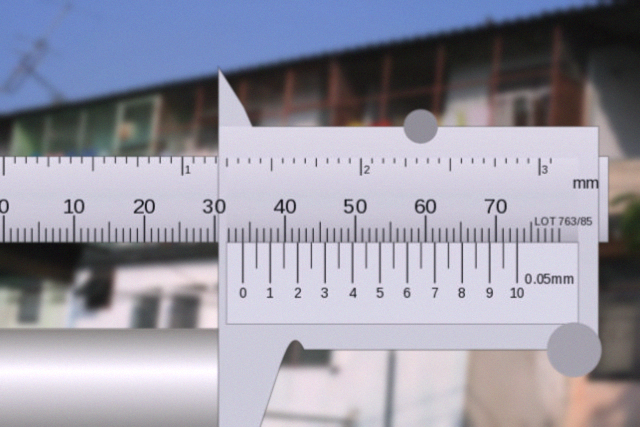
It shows 34.0; mm
